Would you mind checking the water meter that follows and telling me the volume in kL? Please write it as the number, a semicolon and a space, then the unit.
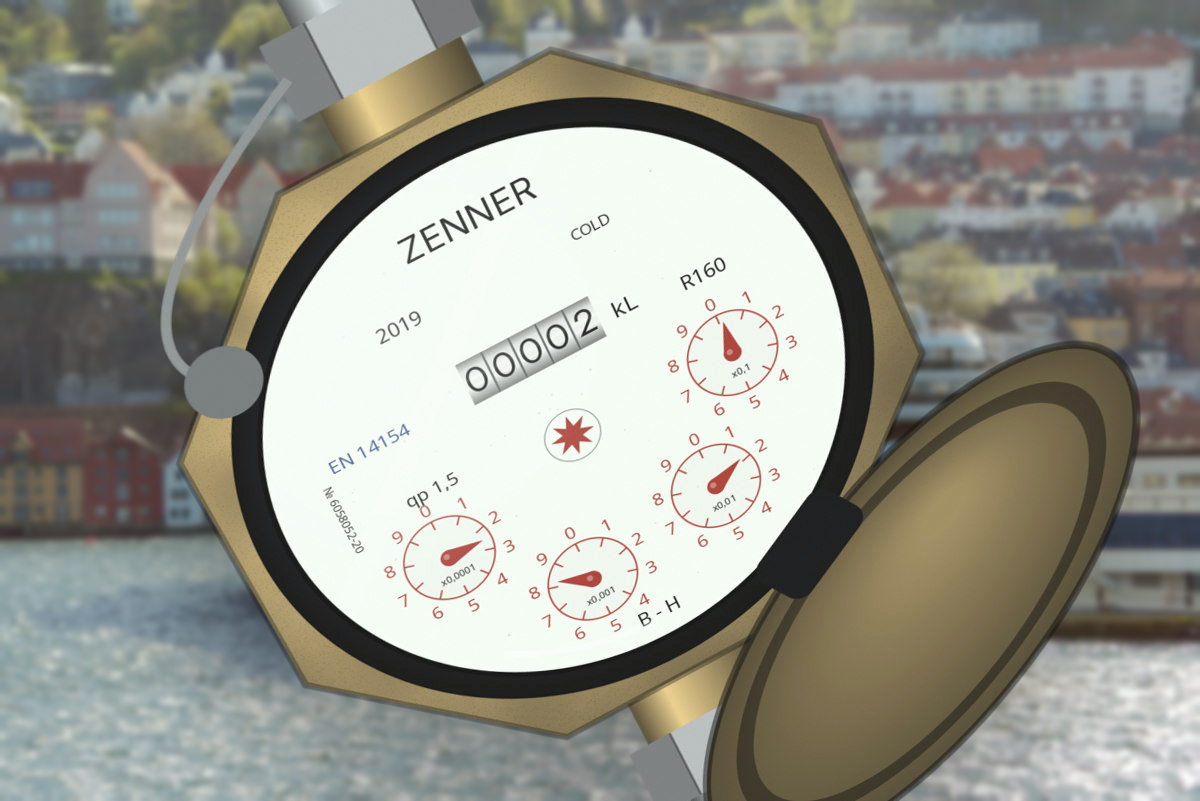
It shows 2.0182; kL
